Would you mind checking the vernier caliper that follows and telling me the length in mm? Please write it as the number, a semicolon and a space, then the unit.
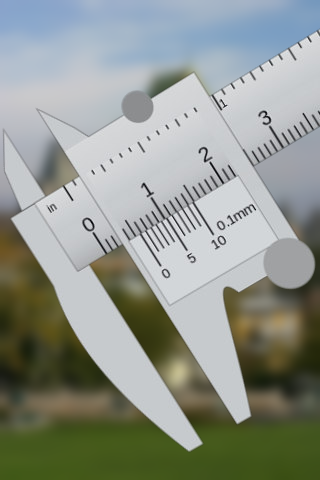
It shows 5.8; mm
